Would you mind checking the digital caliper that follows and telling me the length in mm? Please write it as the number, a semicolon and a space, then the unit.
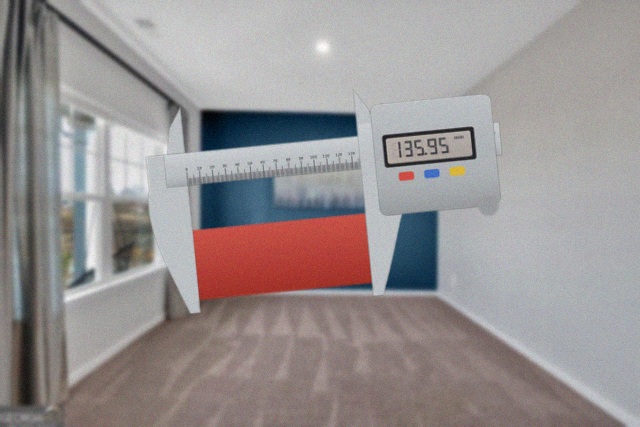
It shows 135.95; mm
